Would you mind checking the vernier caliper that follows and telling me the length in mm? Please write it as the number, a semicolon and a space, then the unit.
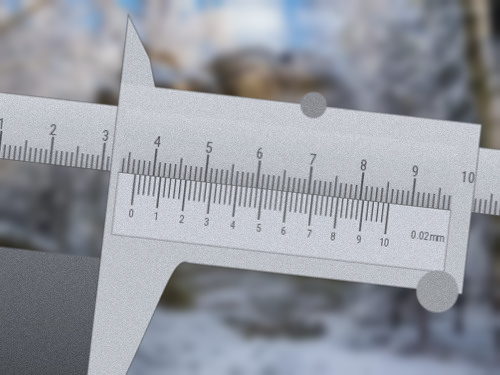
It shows 36.5; mm
